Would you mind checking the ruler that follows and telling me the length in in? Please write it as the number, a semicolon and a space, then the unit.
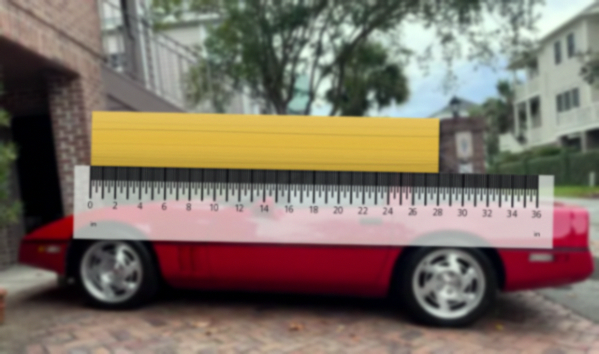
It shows 28; in
